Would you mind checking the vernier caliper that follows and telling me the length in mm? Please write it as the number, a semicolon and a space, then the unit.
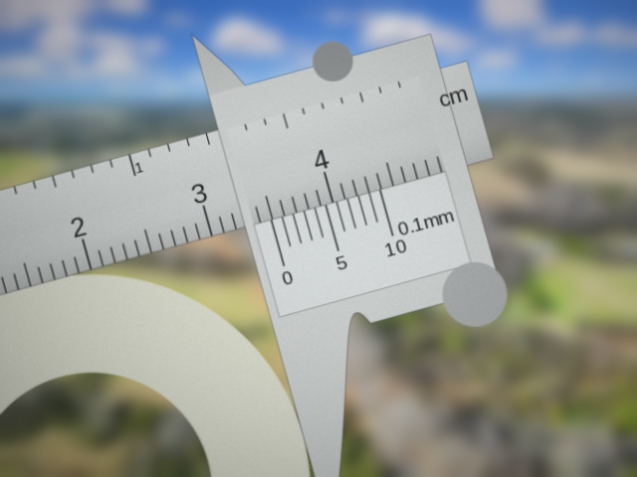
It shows 34.9; mm
